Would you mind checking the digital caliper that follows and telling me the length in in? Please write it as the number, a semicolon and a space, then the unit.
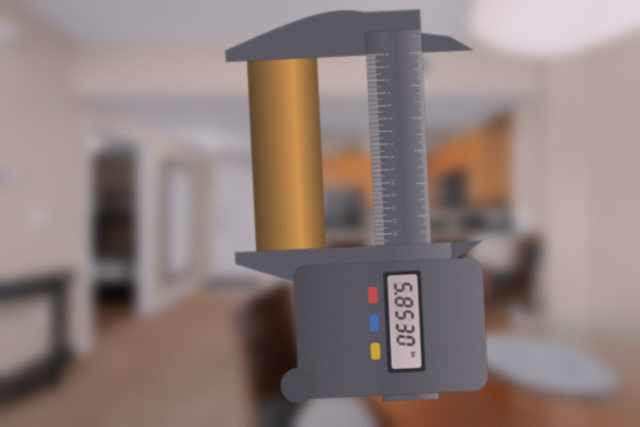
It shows 5.8530; in
